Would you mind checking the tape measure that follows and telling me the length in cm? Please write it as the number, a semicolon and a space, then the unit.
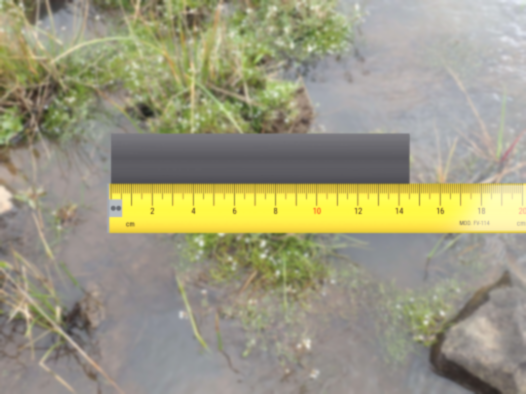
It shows 14.5; cm
